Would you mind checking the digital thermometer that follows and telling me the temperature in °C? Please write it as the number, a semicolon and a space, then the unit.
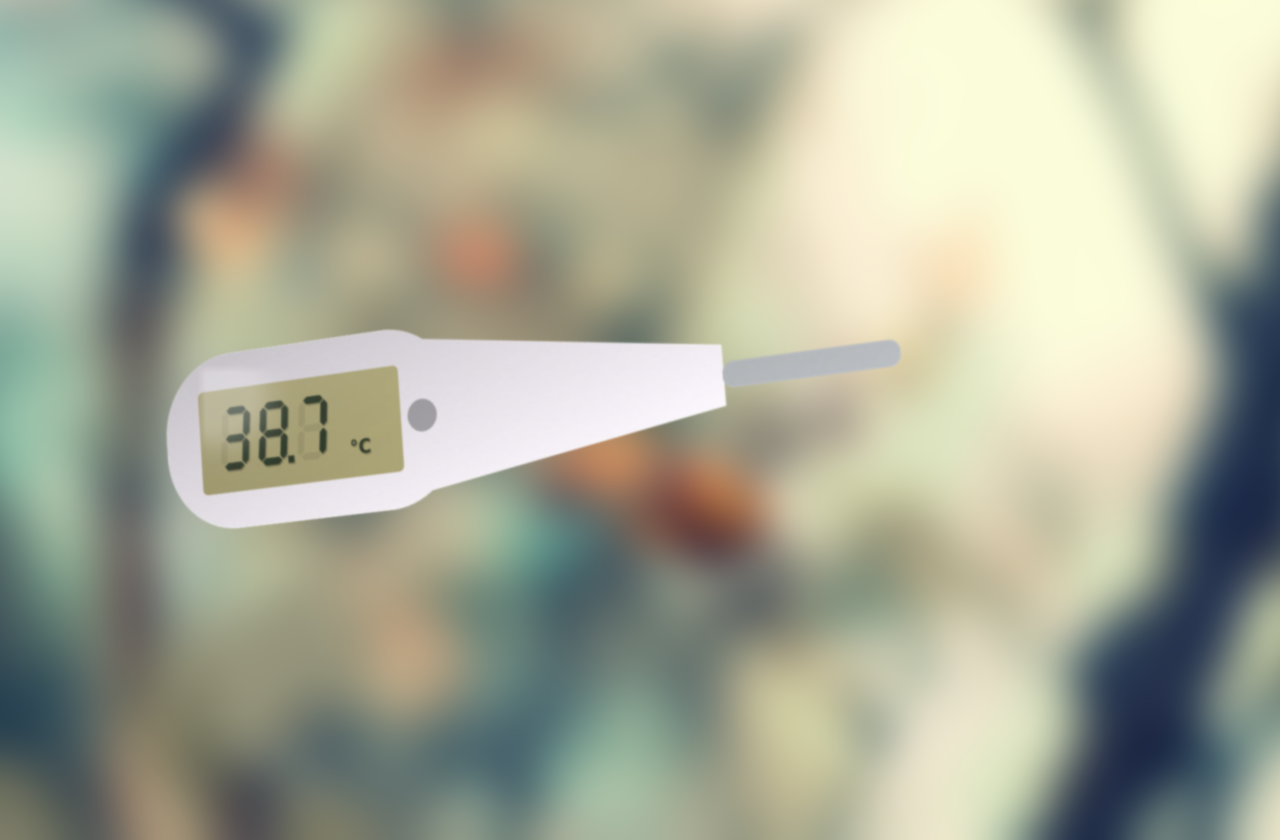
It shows 38.7; °C
